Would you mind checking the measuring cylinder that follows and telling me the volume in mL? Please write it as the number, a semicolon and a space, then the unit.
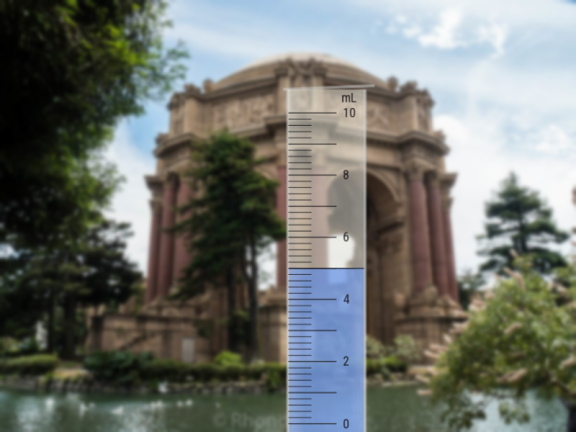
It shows 5; mL
